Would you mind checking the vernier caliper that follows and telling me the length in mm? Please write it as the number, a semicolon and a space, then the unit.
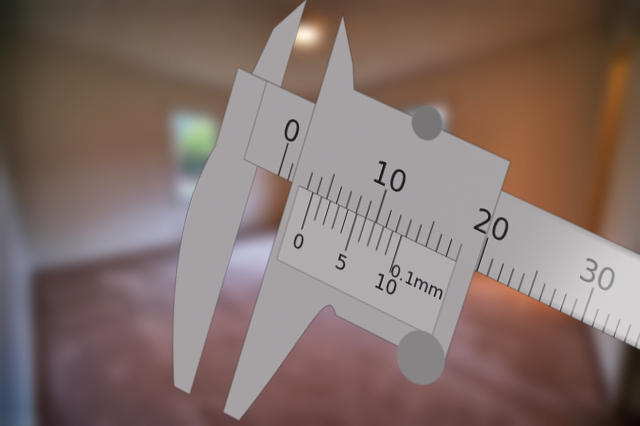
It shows 3.6; mm
